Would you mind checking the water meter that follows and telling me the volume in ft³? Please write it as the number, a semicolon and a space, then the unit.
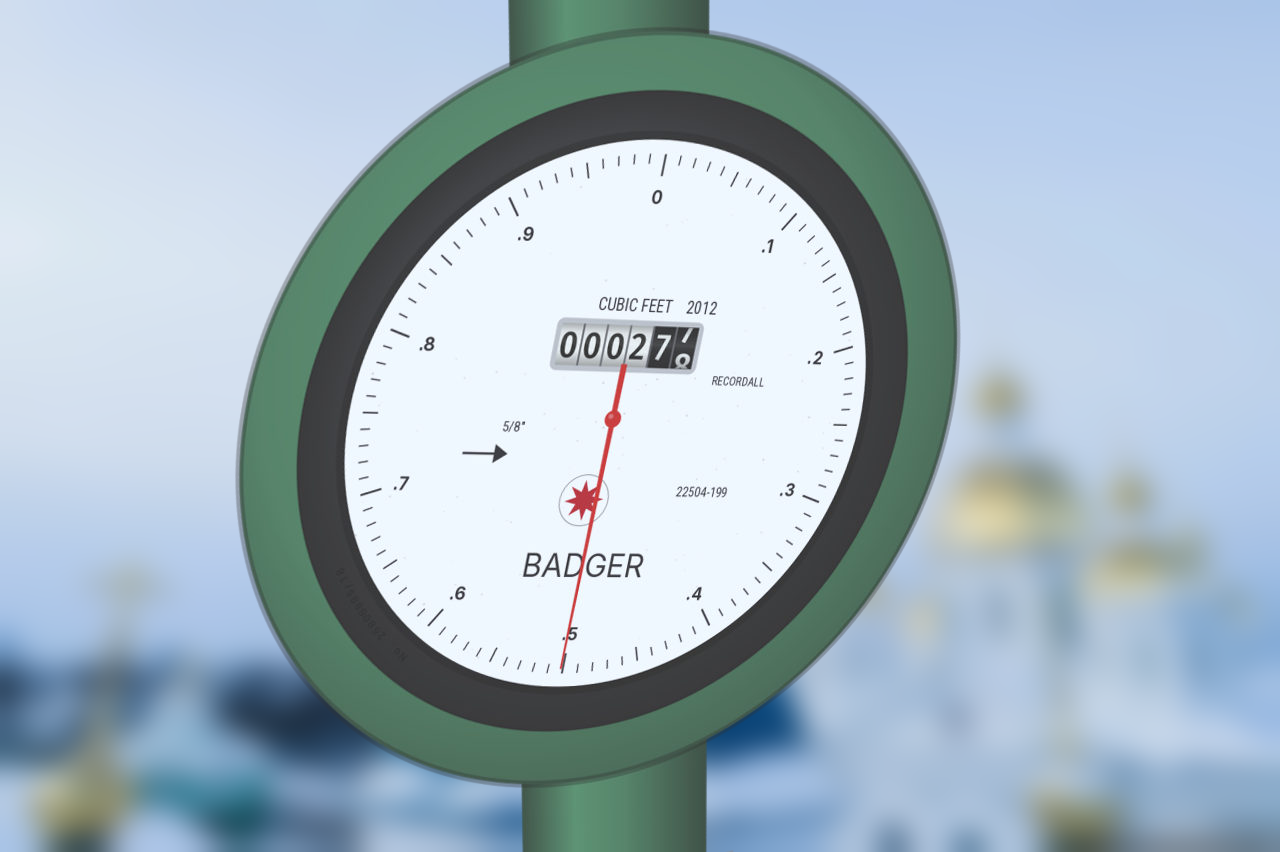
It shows 277.50; ft³
